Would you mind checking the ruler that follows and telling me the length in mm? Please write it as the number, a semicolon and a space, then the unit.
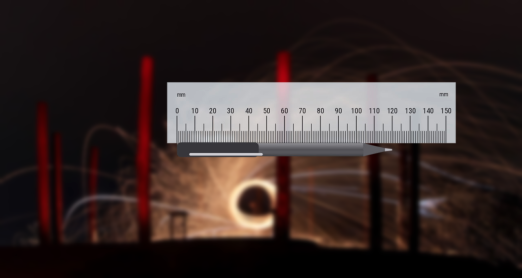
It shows 120; mm
